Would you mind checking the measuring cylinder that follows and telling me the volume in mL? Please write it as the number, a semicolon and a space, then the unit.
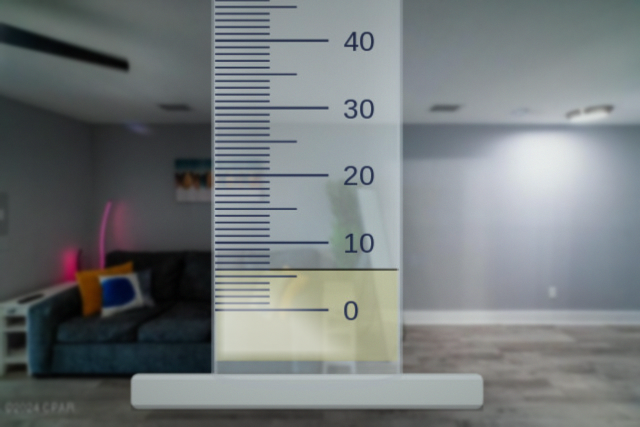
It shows 6; mL
